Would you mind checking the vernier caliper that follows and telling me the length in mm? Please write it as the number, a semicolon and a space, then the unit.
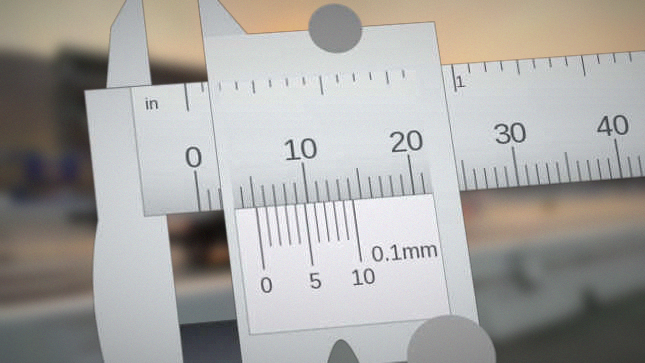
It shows 5.2; mm
